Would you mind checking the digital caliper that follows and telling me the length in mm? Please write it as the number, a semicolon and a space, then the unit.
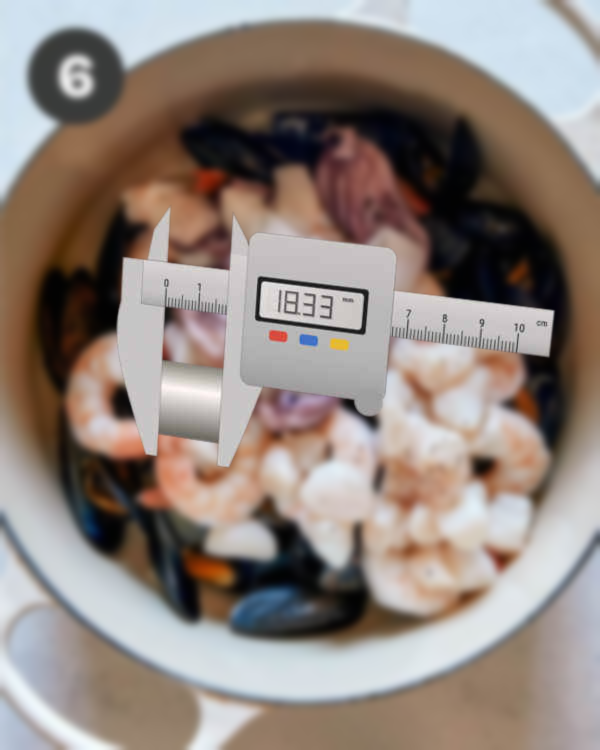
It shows 18.33; mm
